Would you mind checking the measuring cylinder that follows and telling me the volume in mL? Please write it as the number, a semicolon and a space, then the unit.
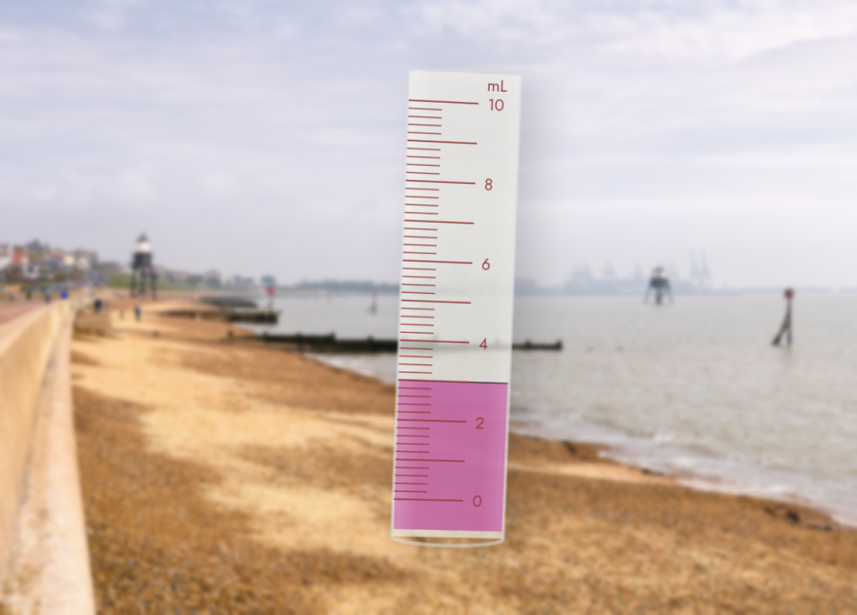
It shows 3; mL
